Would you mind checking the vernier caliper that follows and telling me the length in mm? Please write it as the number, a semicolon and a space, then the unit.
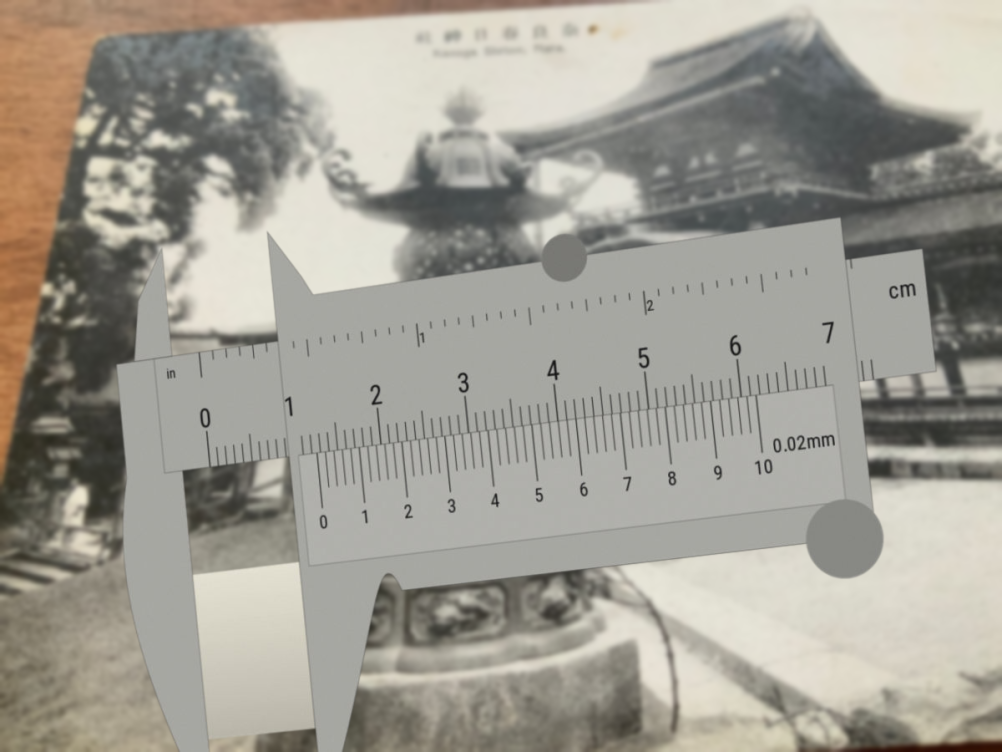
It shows 12.6; mm
